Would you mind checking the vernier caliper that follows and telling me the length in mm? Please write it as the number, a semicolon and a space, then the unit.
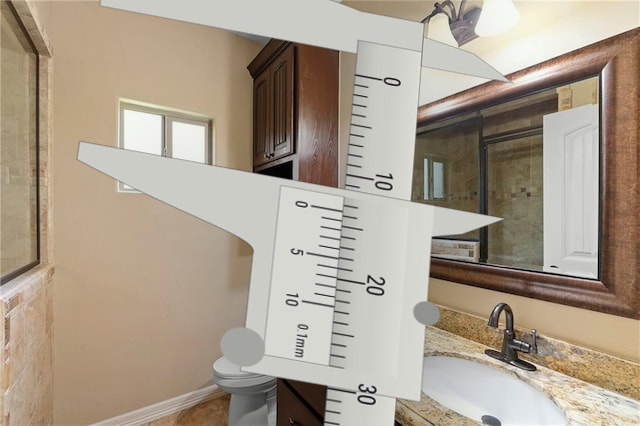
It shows 13.6; mm
